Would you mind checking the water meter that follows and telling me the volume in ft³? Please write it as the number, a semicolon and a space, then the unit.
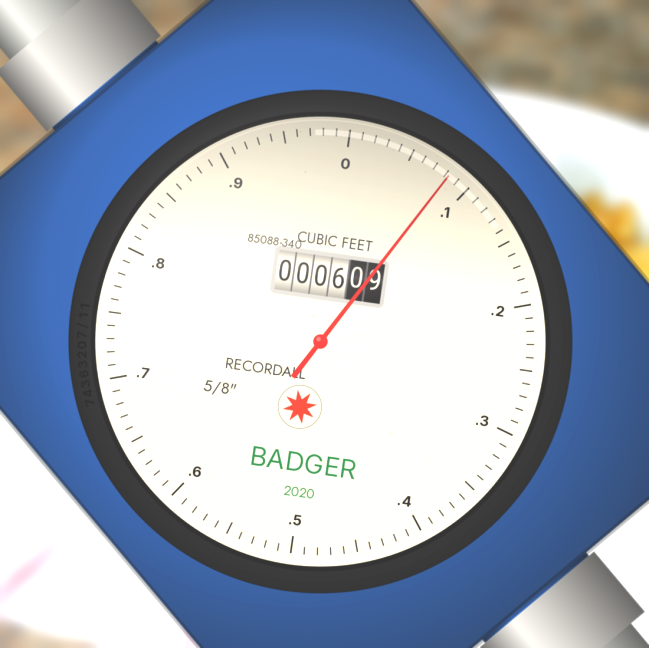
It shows 609.08; ft³
